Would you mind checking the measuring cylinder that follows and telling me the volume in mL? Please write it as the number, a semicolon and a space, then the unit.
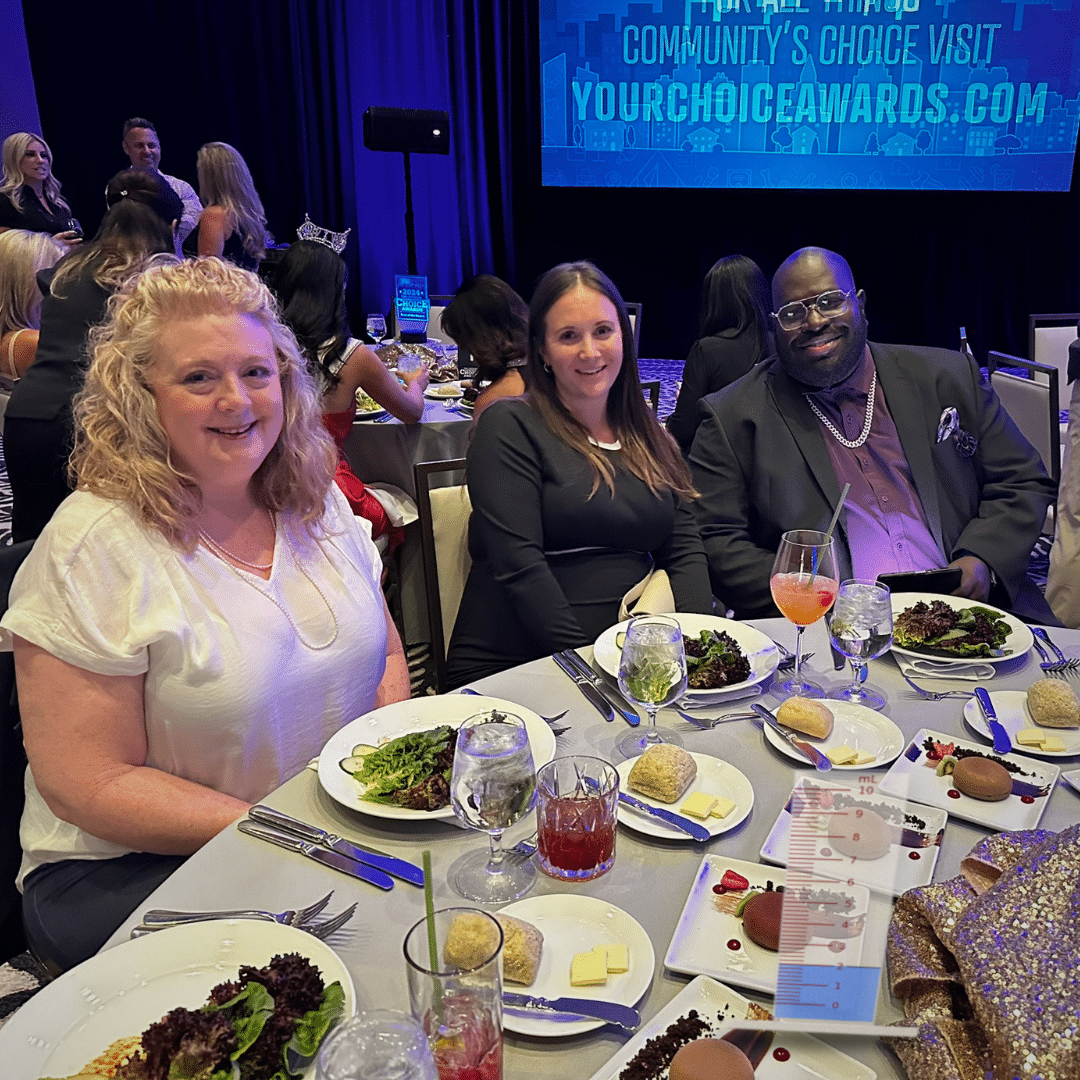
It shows 2; mL
